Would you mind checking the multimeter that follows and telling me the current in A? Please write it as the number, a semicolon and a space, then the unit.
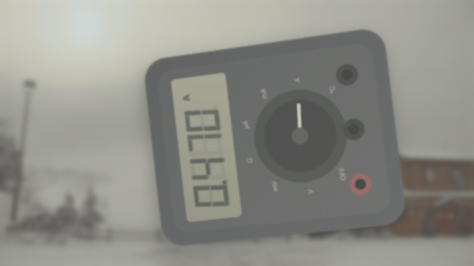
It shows 0.470; A
